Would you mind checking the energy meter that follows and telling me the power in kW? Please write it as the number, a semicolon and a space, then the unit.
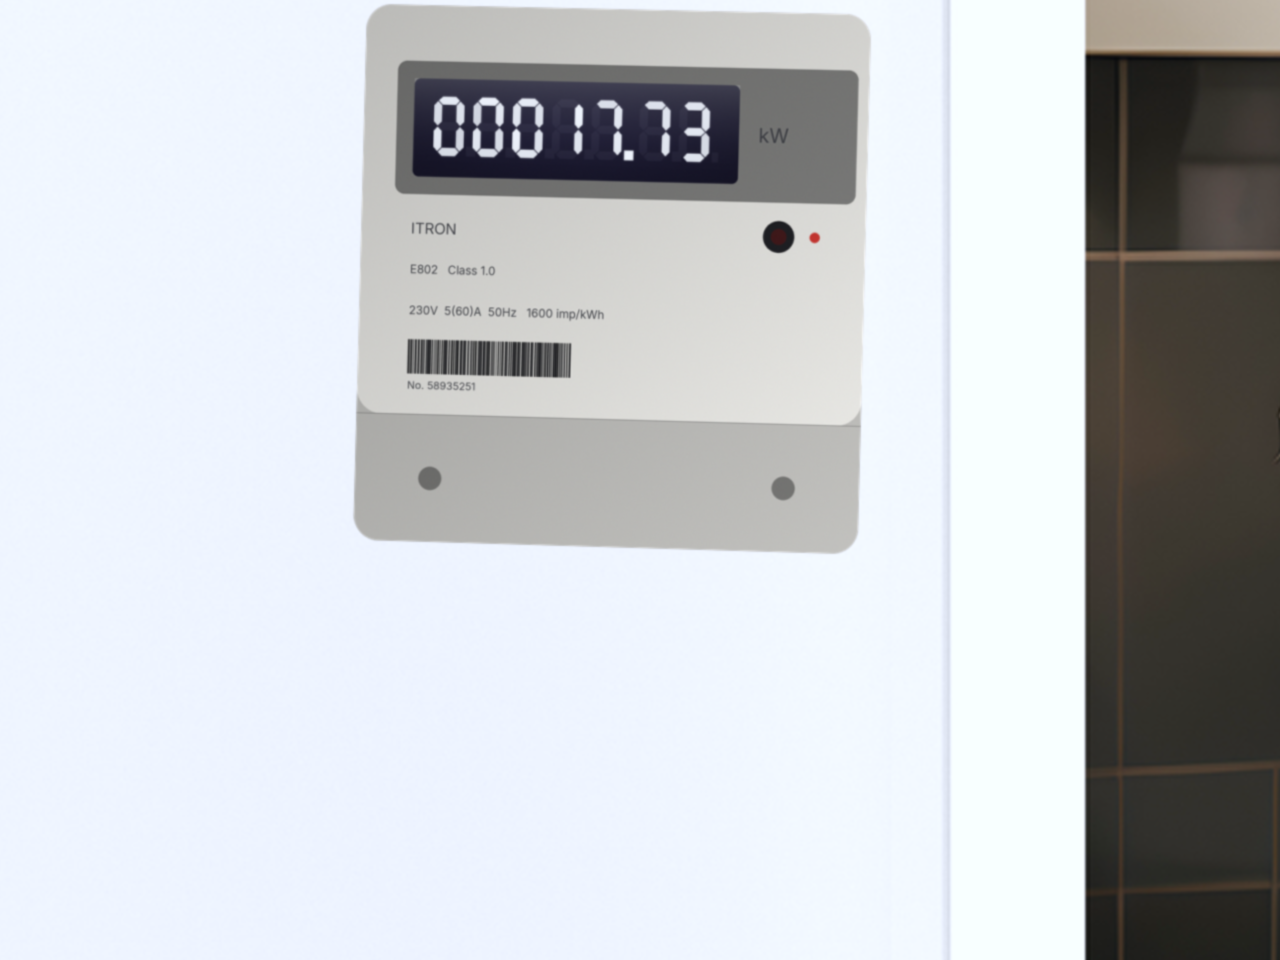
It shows 17.73; kW
